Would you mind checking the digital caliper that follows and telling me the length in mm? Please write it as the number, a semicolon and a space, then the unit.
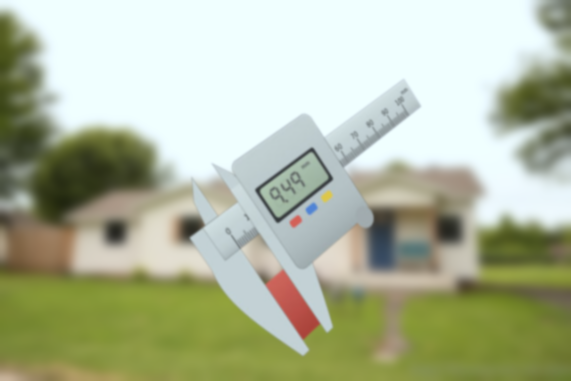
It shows 9.49; mm
